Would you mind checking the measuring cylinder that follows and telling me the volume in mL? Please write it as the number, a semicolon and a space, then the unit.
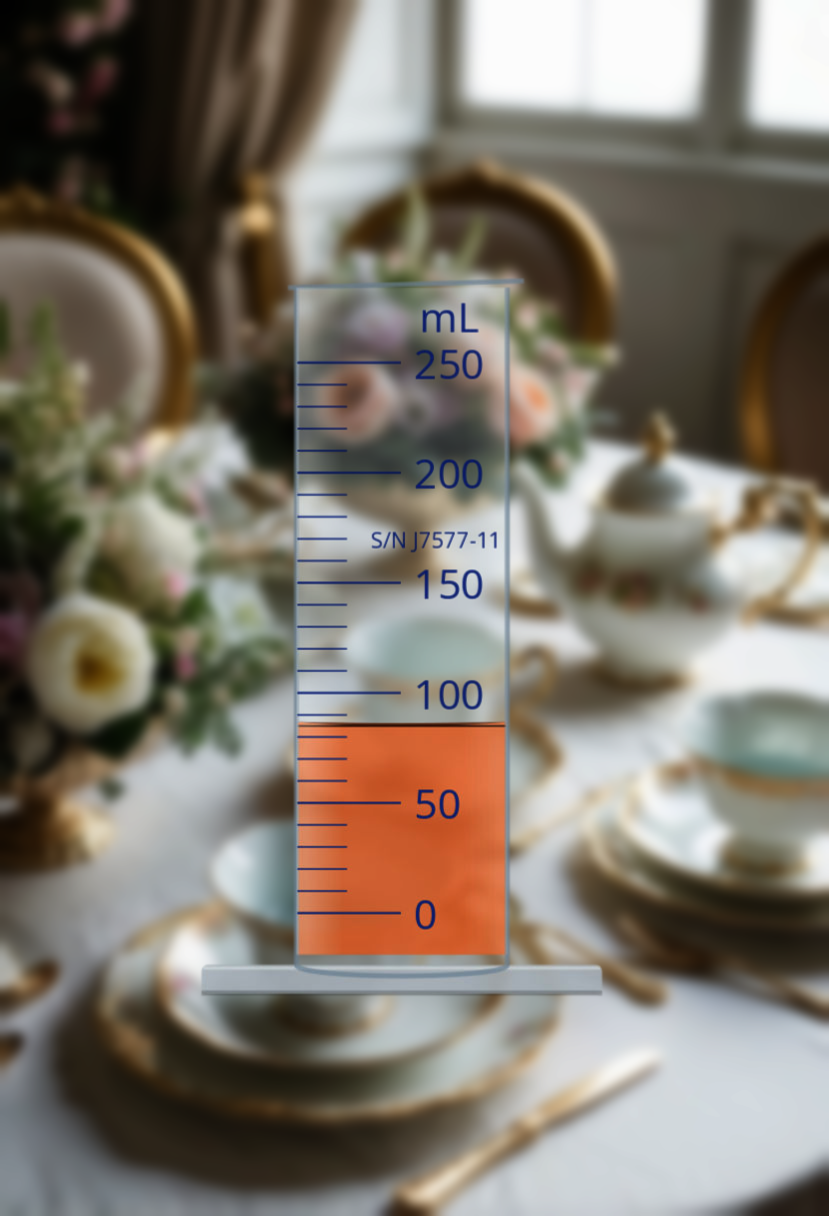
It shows 85; mL
